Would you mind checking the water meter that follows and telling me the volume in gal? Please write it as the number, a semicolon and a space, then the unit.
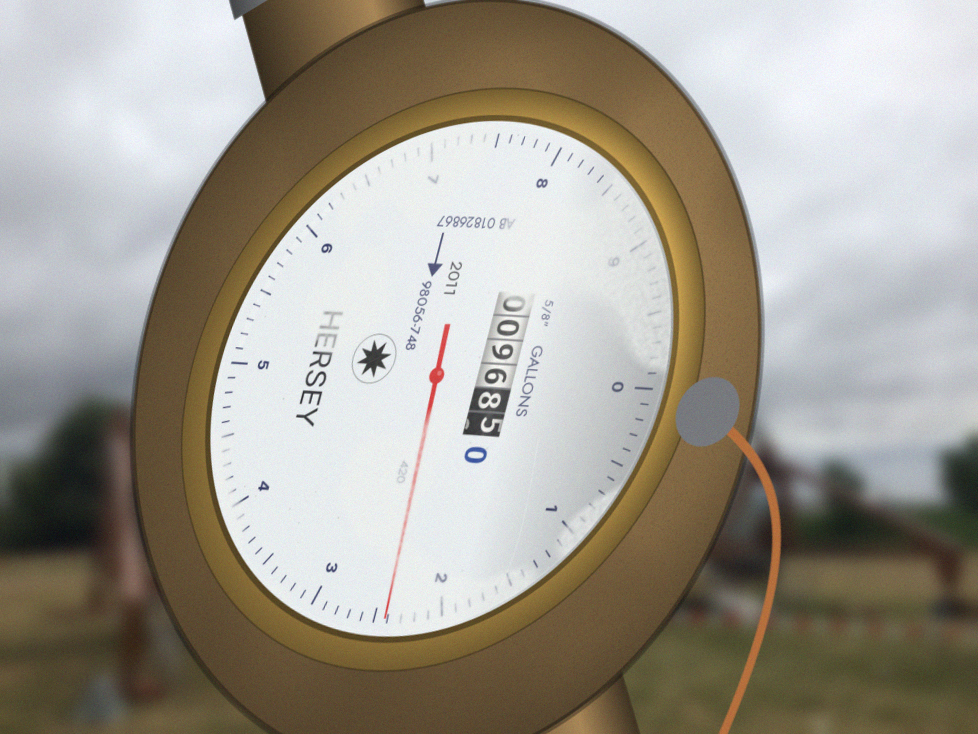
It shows 96852.4; gal
